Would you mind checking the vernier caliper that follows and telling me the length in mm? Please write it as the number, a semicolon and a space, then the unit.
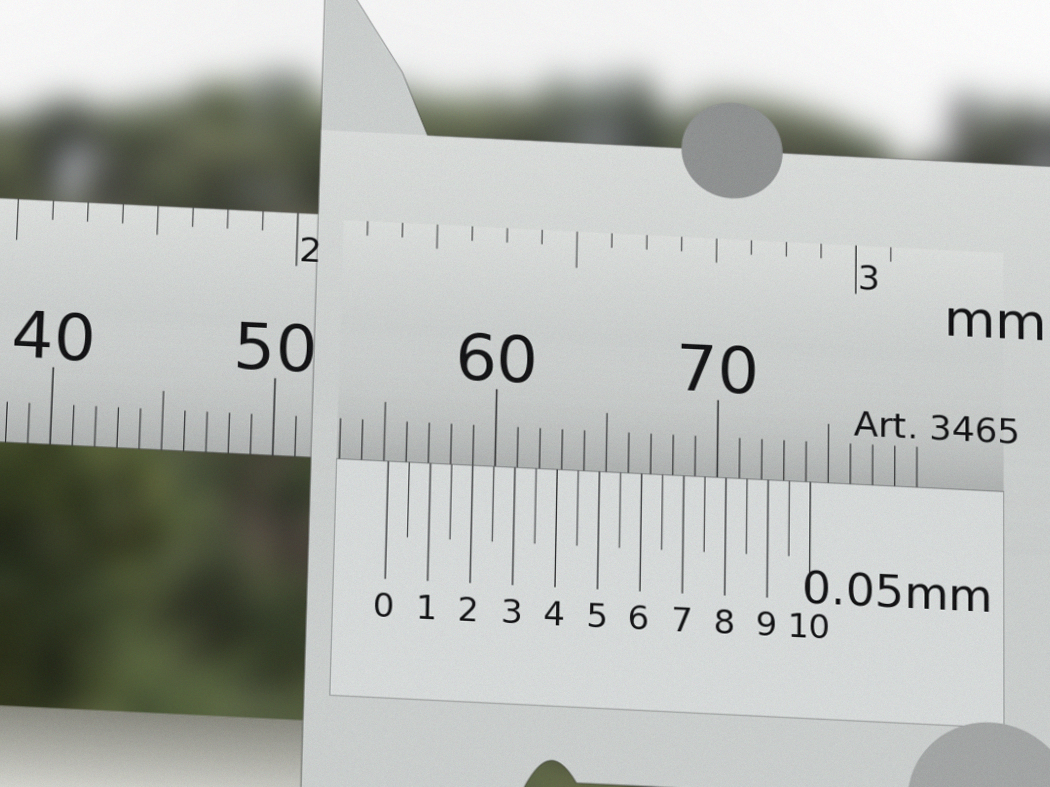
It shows 55.2; mm
